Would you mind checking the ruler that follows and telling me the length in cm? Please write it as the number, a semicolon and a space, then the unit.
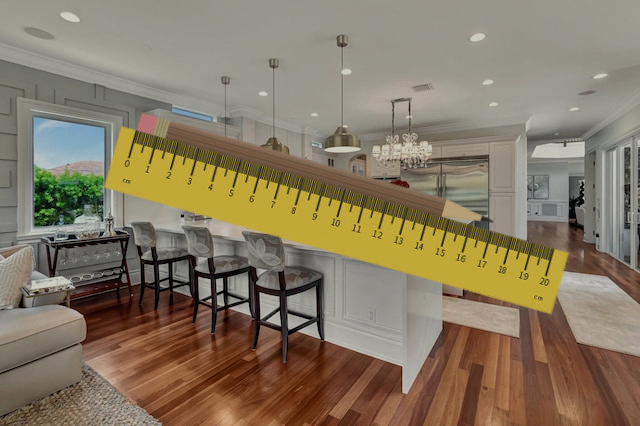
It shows 17; cm
